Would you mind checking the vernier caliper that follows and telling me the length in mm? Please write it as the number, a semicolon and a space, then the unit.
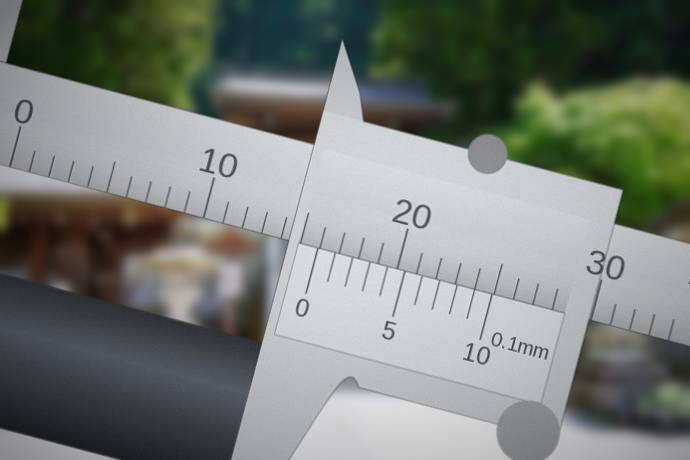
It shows 15.9; mm
